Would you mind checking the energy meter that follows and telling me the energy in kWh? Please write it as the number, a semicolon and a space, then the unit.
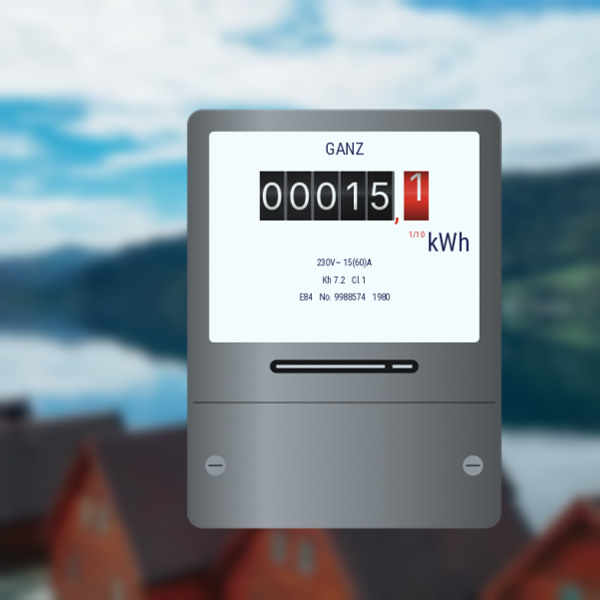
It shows 15.1; kWh
